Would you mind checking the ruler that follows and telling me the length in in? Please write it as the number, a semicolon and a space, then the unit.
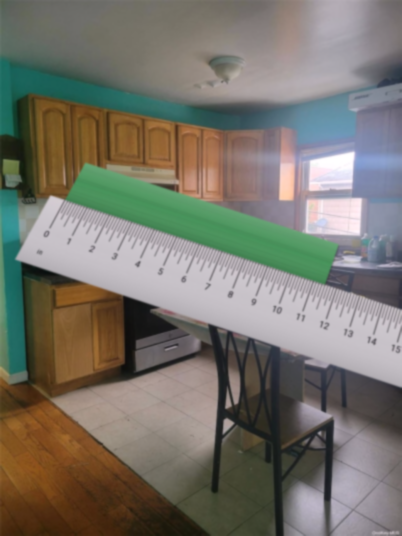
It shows 11.5; in
